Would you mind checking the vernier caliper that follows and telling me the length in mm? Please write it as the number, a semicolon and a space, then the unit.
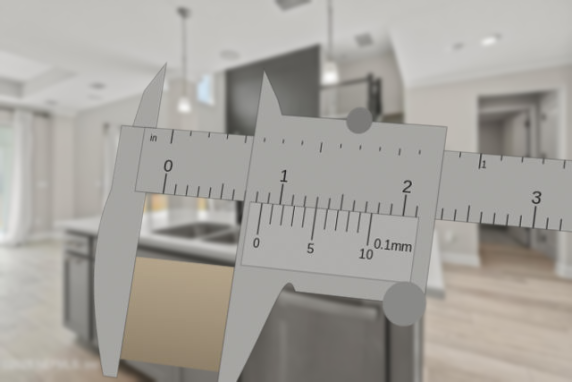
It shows 8.5; mm
